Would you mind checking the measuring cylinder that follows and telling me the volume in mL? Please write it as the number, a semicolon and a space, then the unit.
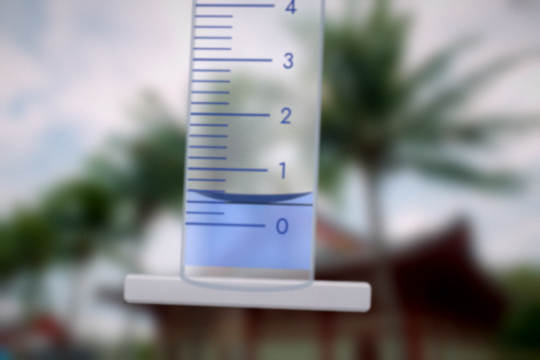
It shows 0.4; mL
